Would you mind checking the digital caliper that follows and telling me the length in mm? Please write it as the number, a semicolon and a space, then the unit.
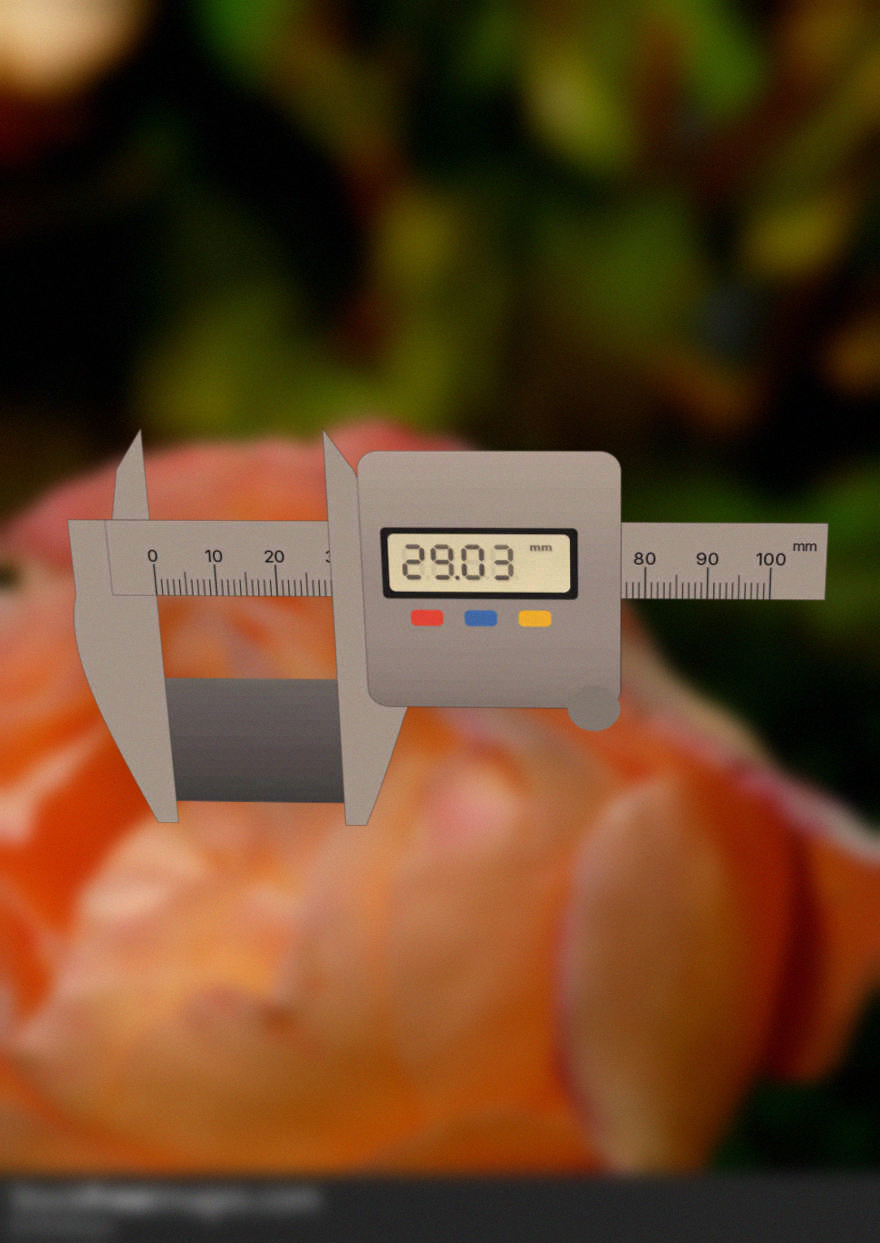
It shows 29.03; mm
